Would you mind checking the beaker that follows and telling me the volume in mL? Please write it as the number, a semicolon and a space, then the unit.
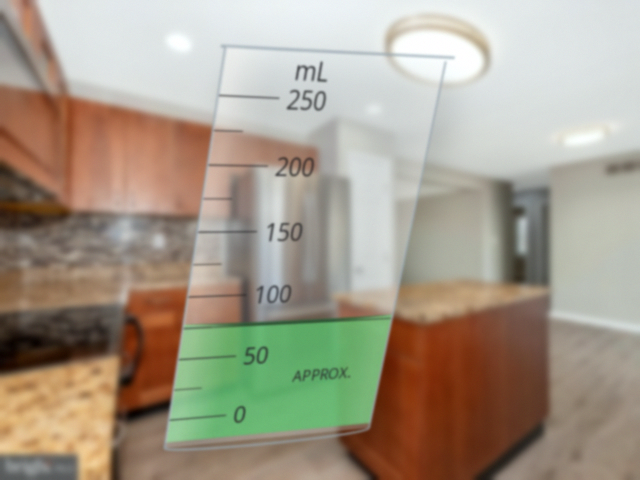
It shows 75; mL
